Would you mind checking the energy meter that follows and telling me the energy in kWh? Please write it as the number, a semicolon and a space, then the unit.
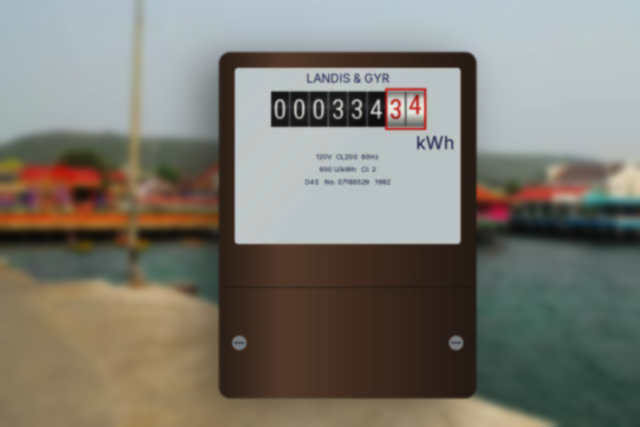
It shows 334.34; kWh
